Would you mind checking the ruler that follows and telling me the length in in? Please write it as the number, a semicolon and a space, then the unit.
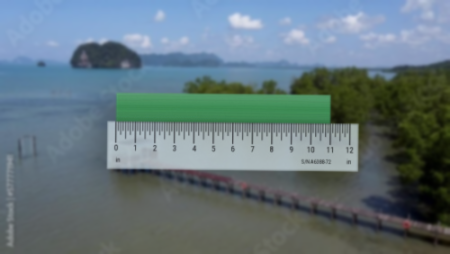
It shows 11; in
